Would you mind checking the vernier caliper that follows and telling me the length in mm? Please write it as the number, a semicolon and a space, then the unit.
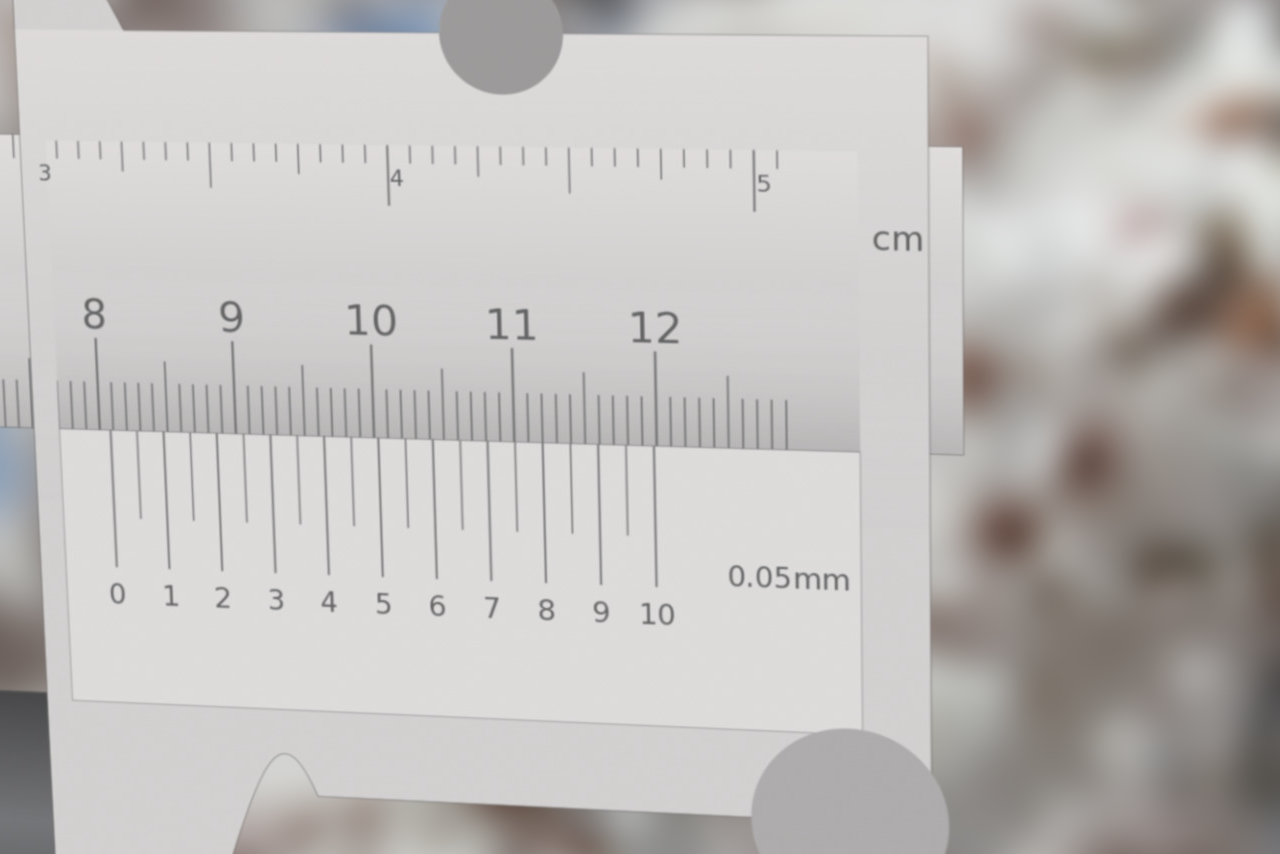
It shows 80.8; mm
